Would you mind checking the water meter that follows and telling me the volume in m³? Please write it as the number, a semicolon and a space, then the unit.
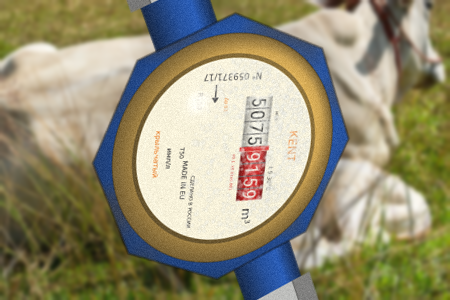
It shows 5075.9159; m³
